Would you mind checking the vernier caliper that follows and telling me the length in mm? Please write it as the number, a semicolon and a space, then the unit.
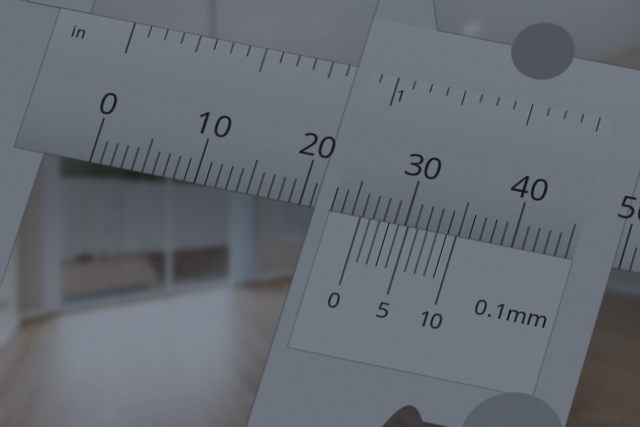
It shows 25.8; mm
